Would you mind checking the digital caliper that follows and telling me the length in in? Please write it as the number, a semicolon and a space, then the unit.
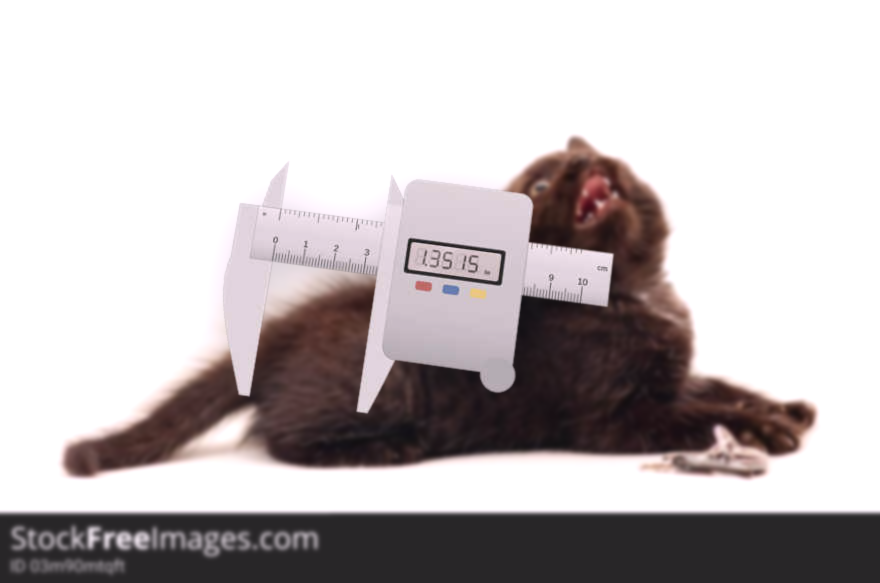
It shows 1.3515; in
